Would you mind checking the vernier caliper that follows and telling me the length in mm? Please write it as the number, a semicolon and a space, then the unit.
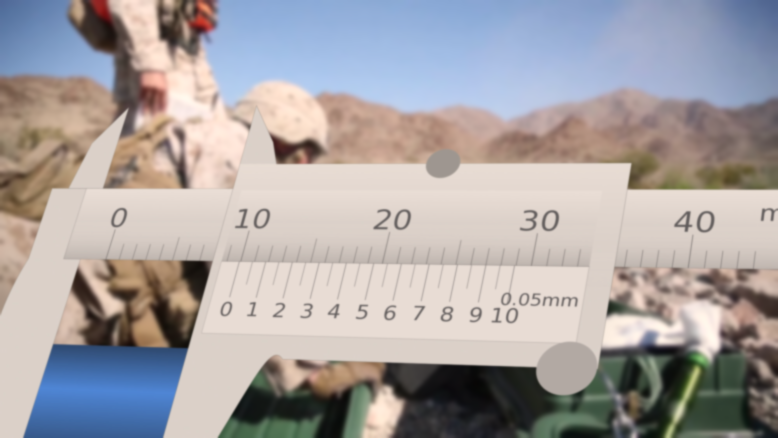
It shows 9.9; mm
